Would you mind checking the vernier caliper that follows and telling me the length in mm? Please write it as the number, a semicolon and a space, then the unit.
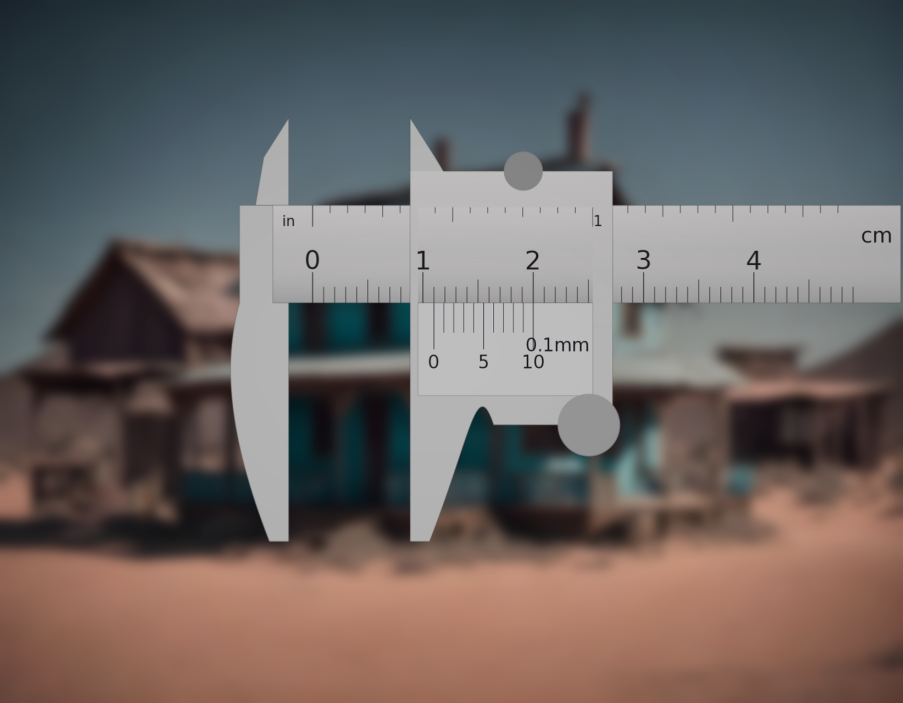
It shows 11.0; mm
